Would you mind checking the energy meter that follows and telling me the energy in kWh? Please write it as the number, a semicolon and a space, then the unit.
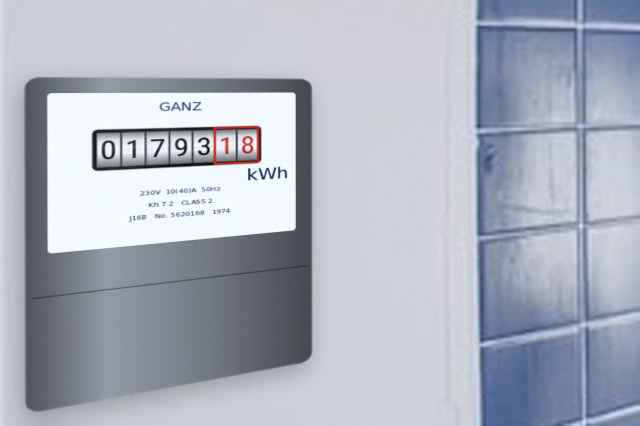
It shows 1793.18; kWh
